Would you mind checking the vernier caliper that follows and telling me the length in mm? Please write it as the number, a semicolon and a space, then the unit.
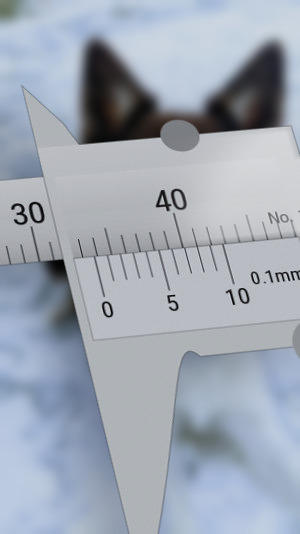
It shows 33.8; mm
